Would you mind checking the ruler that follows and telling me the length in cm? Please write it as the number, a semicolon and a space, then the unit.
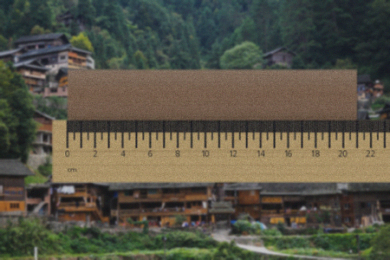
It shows 21; cm
